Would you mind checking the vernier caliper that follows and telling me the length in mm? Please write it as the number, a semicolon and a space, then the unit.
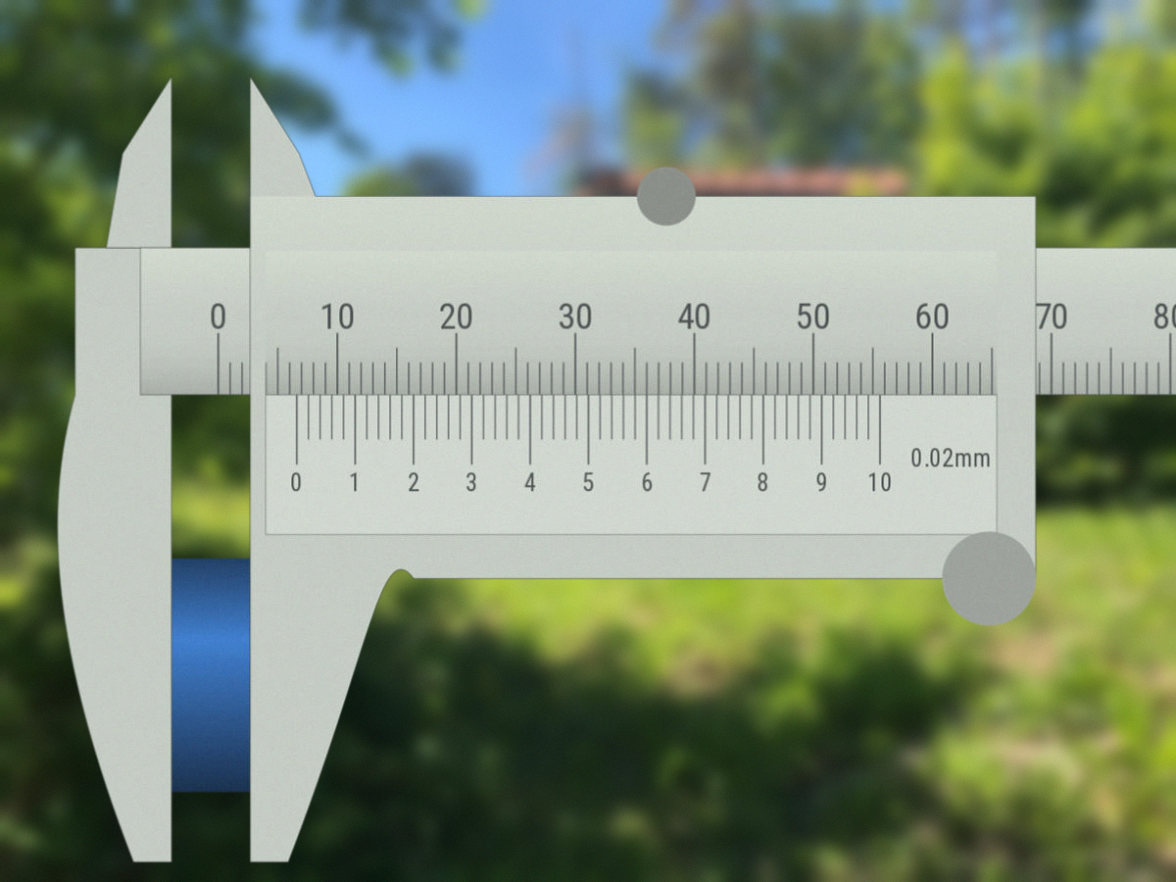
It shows 6.6; mm
